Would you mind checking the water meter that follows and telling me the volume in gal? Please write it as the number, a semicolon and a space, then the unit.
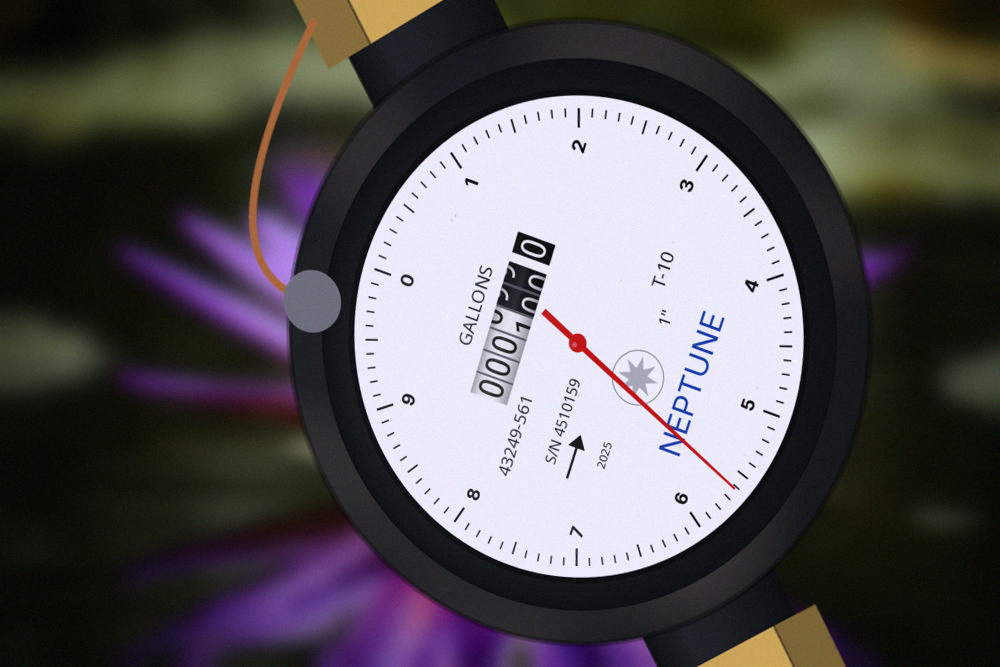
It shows 995.6; gal
